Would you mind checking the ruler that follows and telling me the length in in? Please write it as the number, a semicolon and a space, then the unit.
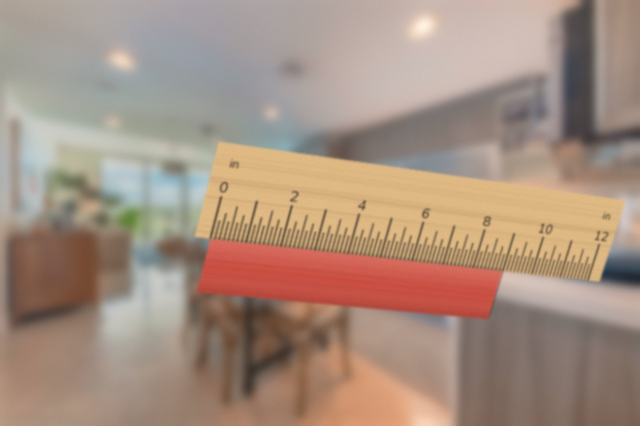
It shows 9; in
